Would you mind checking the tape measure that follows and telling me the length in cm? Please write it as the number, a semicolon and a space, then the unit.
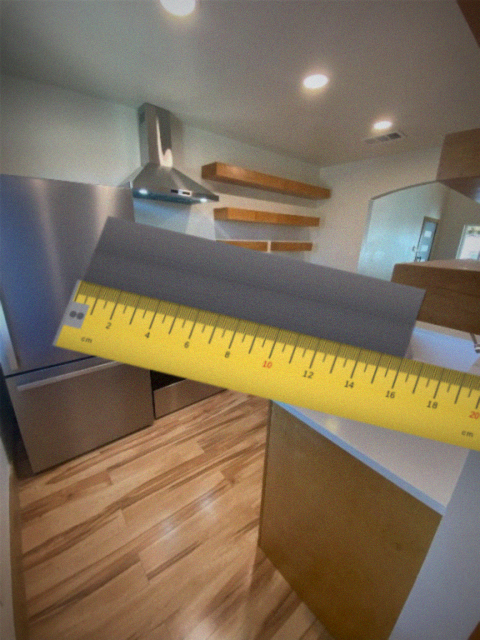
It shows 16; cm
